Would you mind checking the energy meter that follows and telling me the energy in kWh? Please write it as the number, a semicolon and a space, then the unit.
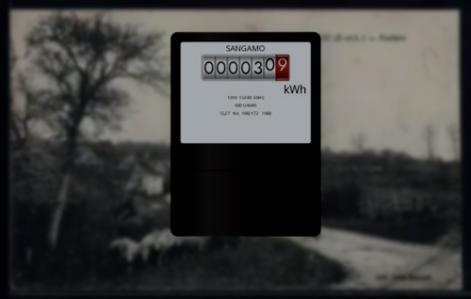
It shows 30.9; kWh
